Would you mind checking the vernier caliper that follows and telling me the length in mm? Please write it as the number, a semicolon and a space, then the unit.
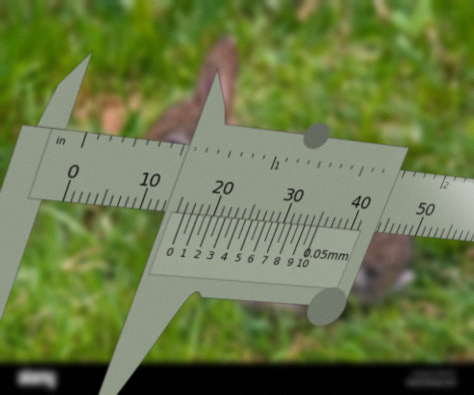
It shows 16.0; mm
